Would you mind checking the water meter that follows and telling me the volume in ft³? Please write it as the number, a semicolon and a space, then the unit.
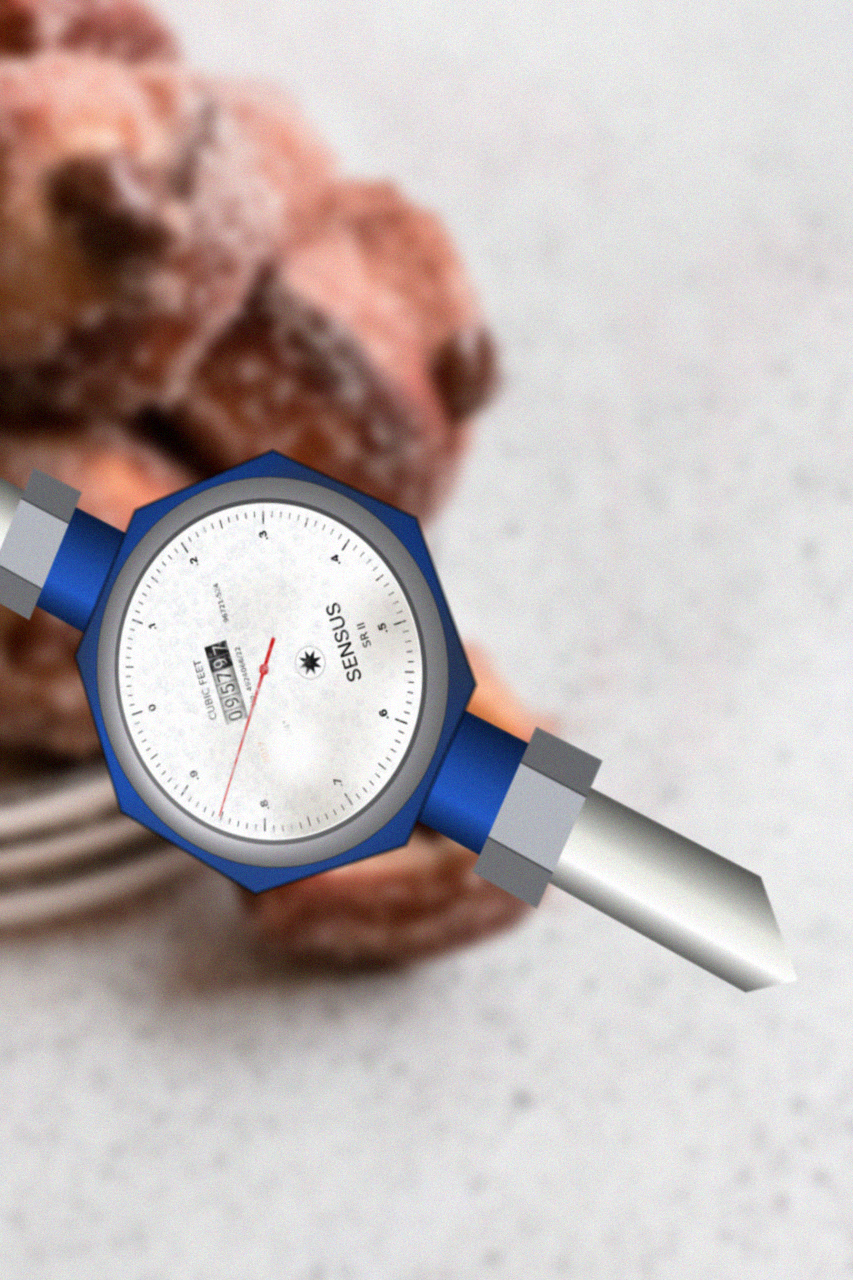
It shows 95796.85; ft³
